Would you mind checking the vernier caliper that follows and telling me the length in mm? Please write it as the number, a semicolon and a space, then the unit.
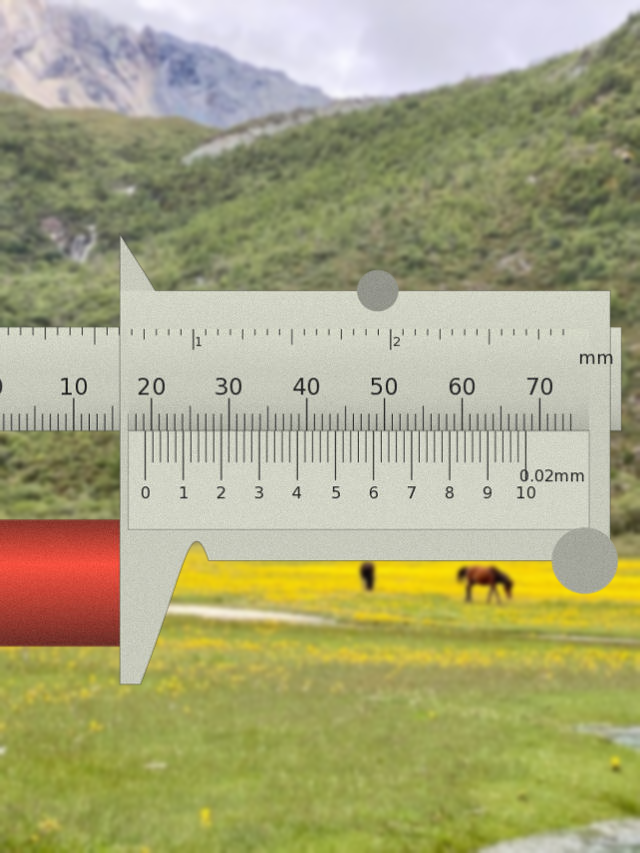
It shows 19.2; mm
